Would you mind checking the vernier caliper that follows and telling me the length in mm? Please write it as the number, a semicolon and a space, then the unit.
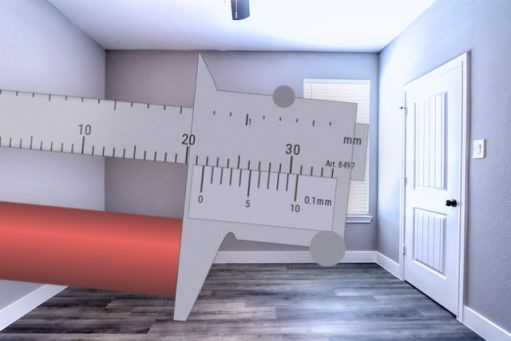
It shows 21.7; mm
